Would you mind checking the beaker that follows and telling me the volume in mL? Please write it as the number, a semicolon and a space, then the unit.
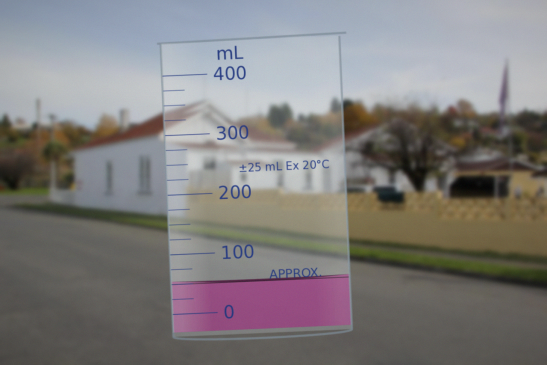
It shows 50; mL
